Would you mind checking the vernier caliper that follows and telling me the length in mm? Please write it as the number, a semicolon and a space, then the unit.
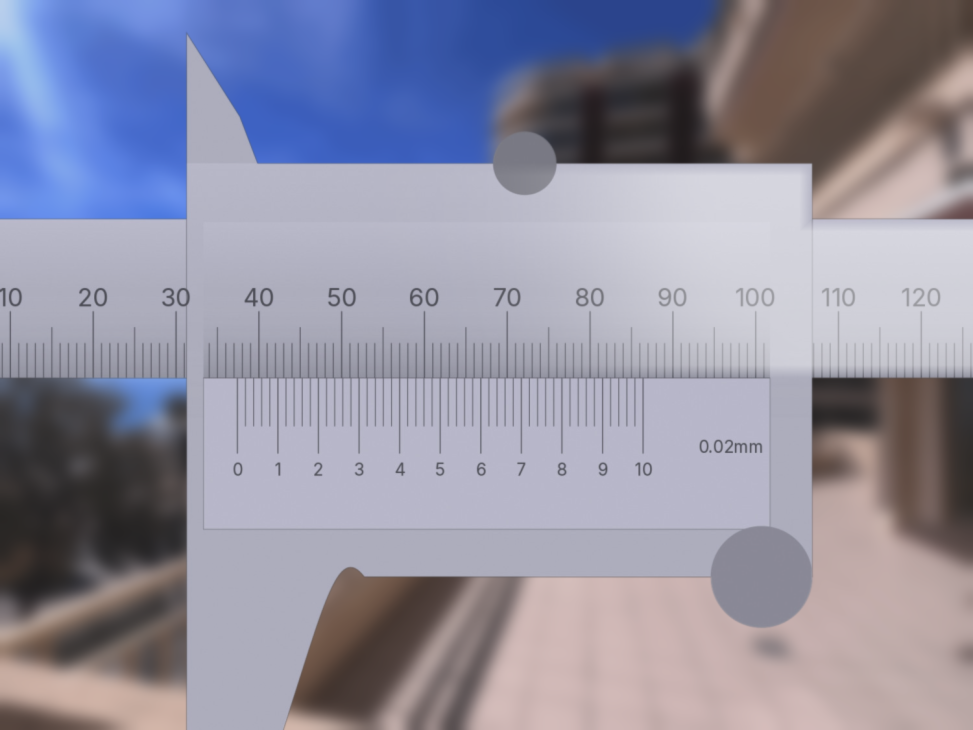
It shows 37.4; mm
